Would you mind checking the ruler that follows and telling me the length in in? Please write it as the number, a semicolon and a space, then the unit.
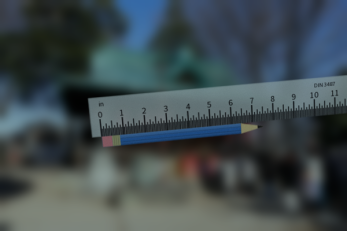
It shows 7.5; in
